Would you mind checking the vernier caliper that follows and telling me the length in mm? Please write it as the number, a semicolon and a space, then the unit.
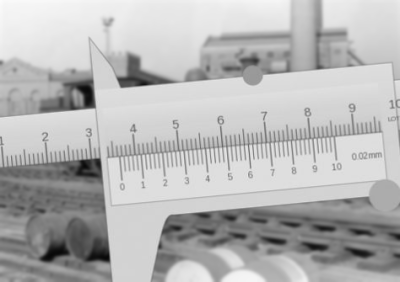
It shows 36.5; mm
